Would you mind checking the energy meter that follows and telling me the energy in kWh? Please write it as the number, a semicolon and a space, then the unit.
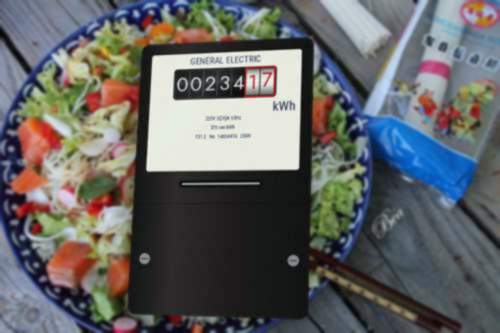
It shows 234.17; kWh
